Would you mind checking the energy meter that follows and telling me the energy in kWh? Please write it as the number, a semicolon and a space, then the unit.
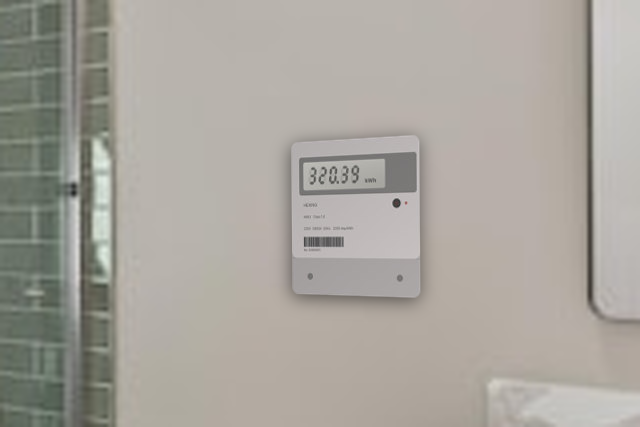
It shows 320.39; kWh
